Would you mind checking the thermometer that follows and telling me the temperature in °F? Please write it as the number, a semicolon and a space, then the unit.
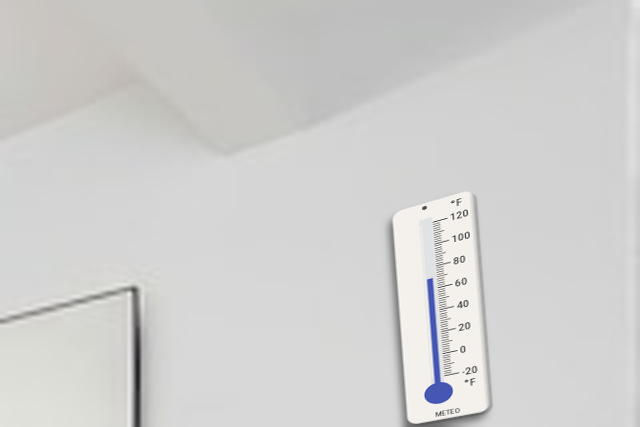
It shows 70; °F
